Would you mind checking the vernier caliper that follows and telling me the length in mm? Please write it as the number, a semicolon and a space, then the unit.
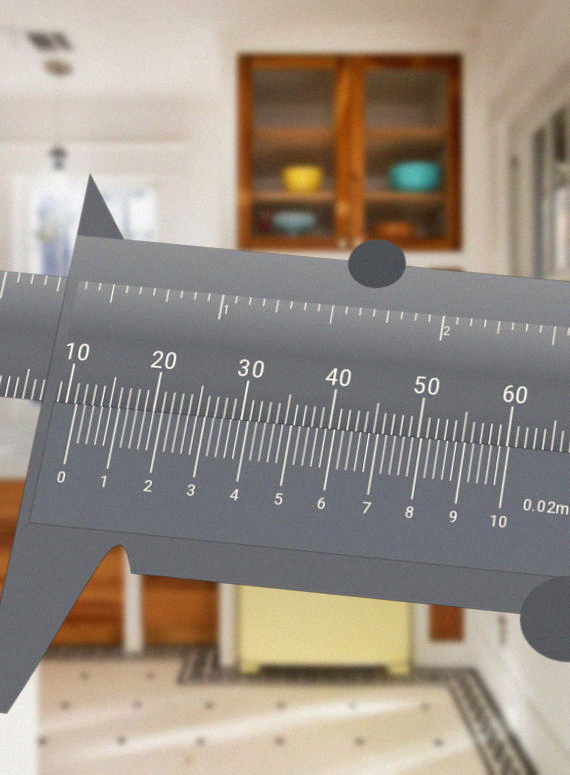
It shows 11.2; mm
